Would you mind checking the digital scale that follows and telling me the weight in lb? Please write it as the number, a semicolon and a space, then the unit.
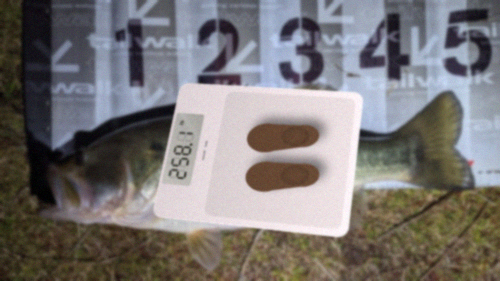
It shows 258.1; lb
